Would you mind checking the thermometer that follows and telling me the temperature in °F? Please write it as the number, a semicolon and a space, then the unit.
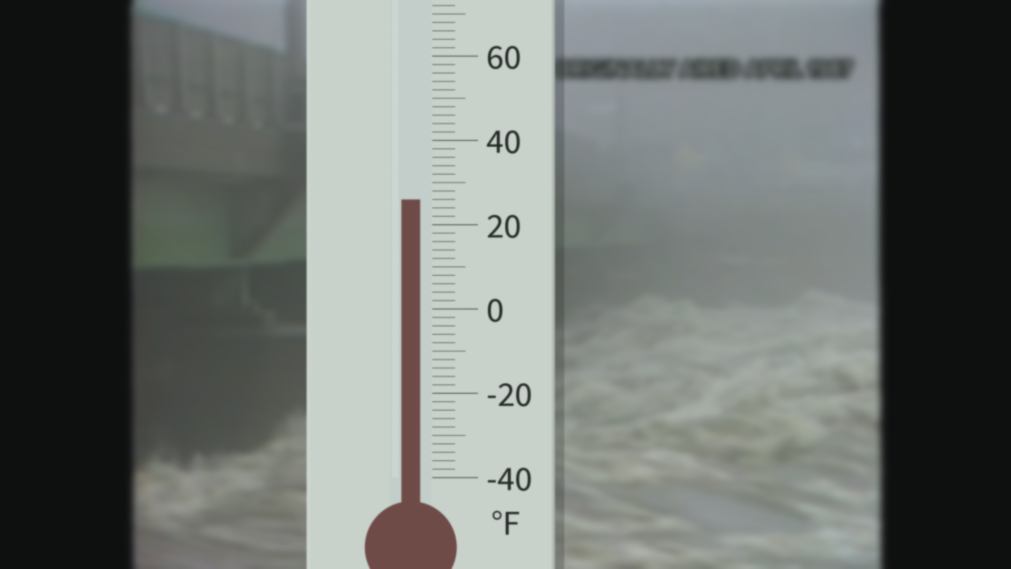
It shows 26; °F
